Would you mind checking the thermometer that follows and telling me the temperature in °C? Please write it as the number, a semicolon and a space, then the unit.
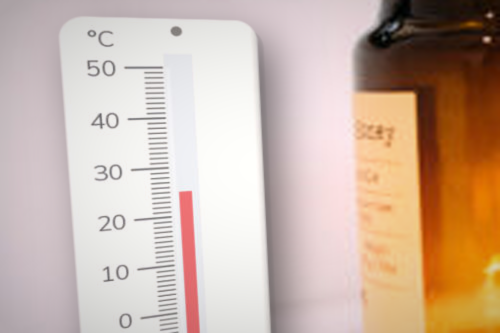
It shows 25; °C
